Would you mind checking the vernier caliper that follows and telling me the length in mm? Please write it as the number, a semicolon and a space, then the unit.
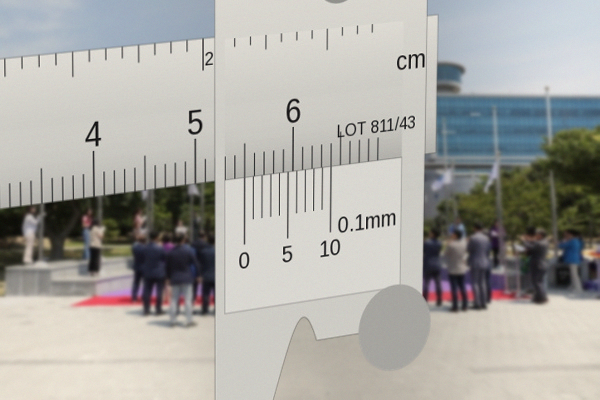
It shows 55.0; mm
